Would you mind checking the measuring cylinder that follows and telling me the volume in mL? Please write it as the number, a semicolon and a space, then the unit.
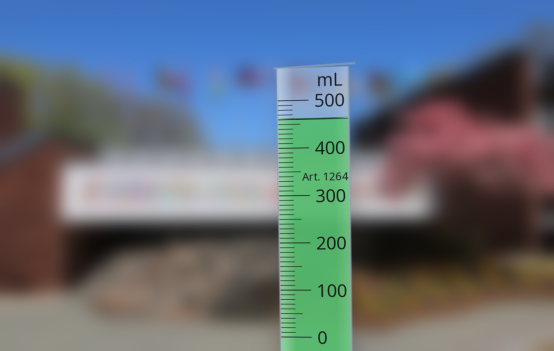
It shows 460; mL
